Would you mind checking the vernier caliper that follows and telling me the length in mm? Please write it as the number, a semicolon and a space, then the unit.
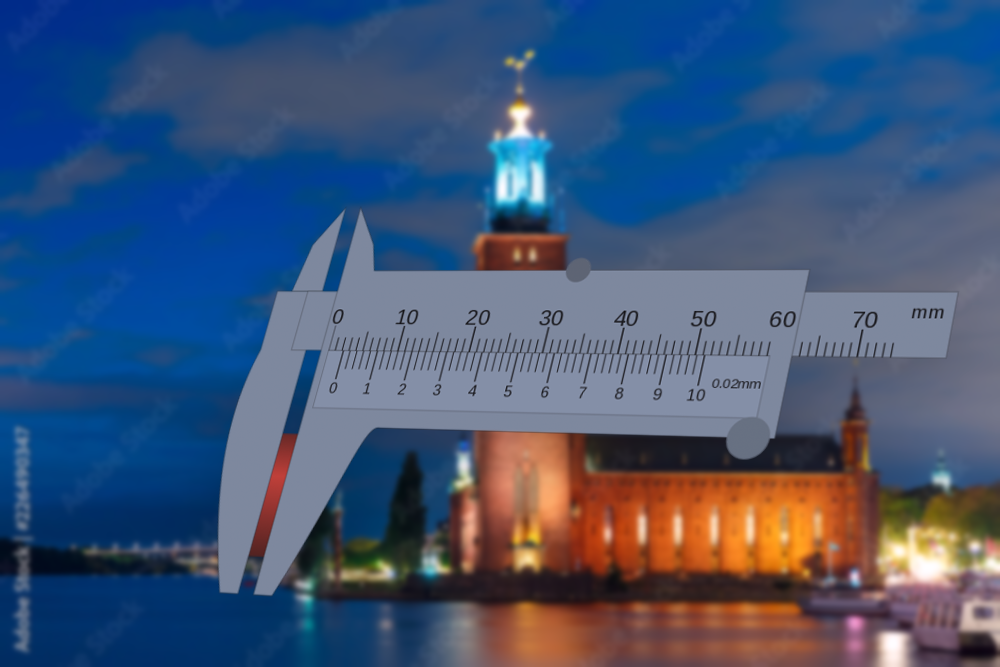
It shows 2.2; mm
